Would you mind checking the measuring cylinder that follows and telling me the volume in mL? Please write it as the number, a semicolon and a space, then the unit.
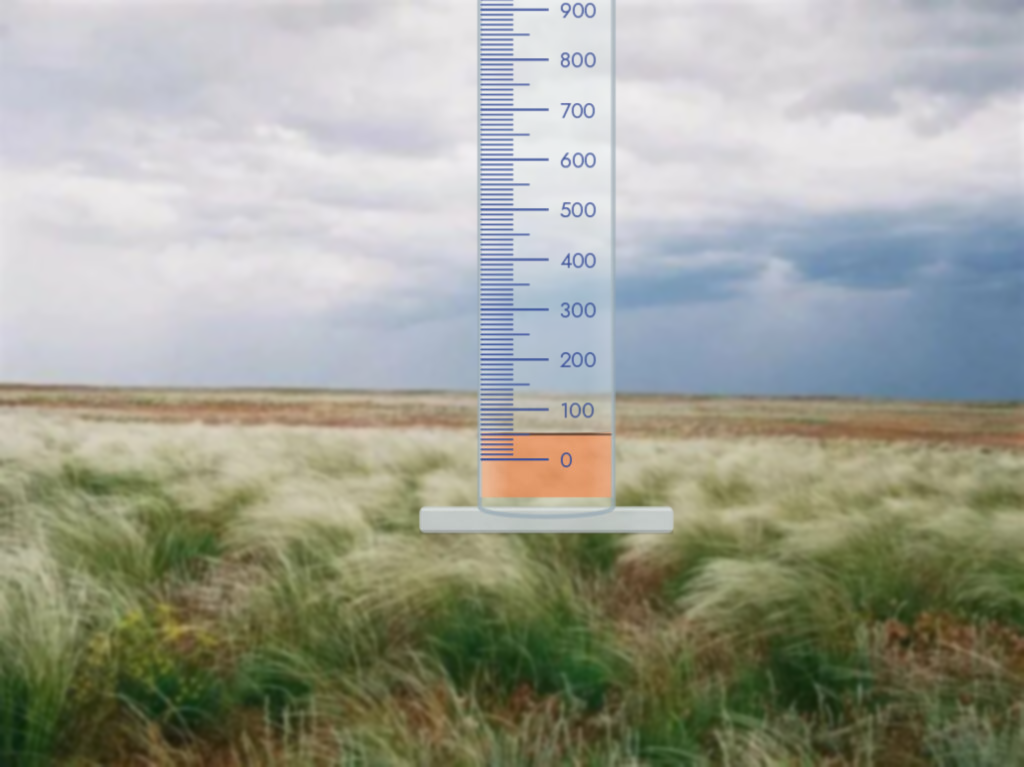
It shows 50; mL
